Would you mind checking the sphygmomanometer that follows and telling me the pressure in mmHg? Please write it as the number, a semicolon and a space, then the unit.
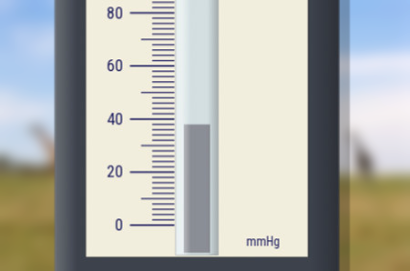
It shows 38; mmHg
